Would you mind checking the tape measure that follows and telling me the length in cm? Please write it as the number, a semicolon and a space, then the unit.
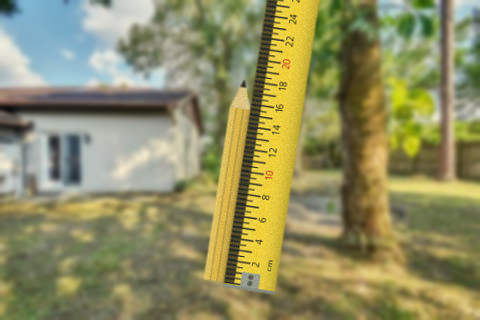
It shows 18; cm
